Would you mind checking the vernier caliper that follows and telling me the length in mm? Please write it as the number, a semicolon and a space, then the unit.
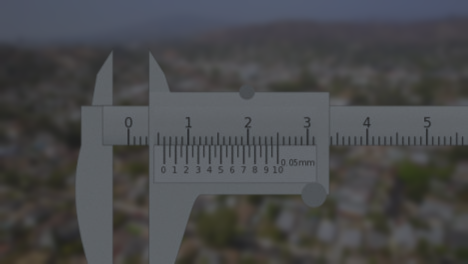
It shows 6.0; mm
